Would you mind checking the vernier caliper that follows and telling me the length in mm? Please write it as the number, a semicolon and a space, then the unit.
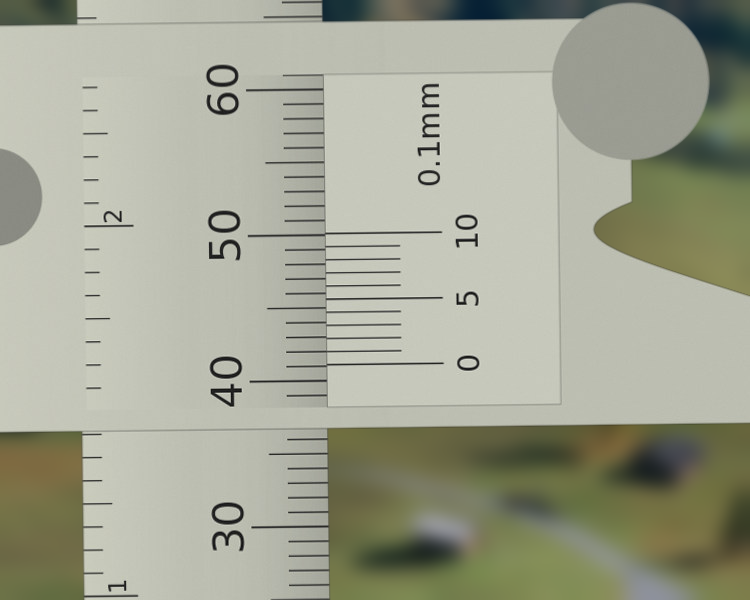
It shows 41.1; mm
